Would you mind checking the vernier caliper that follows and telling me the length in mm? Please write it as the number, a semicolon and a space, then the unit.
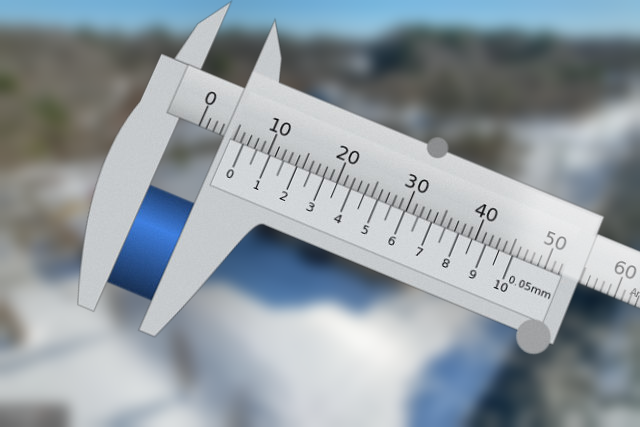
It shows 6.4; mm
